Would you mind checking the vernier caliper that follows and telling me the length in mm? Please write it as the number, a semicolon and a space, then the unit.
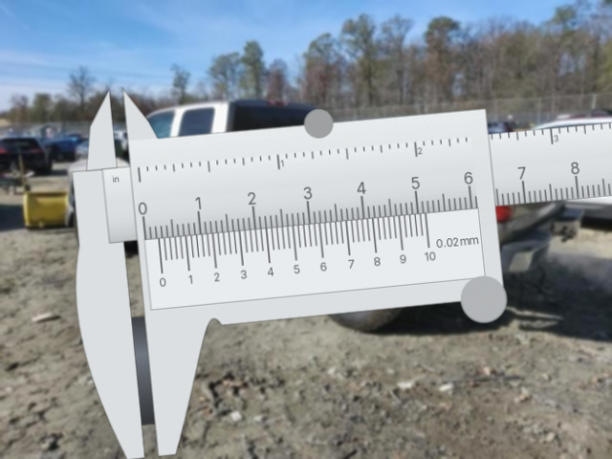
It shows 2.4; mm
